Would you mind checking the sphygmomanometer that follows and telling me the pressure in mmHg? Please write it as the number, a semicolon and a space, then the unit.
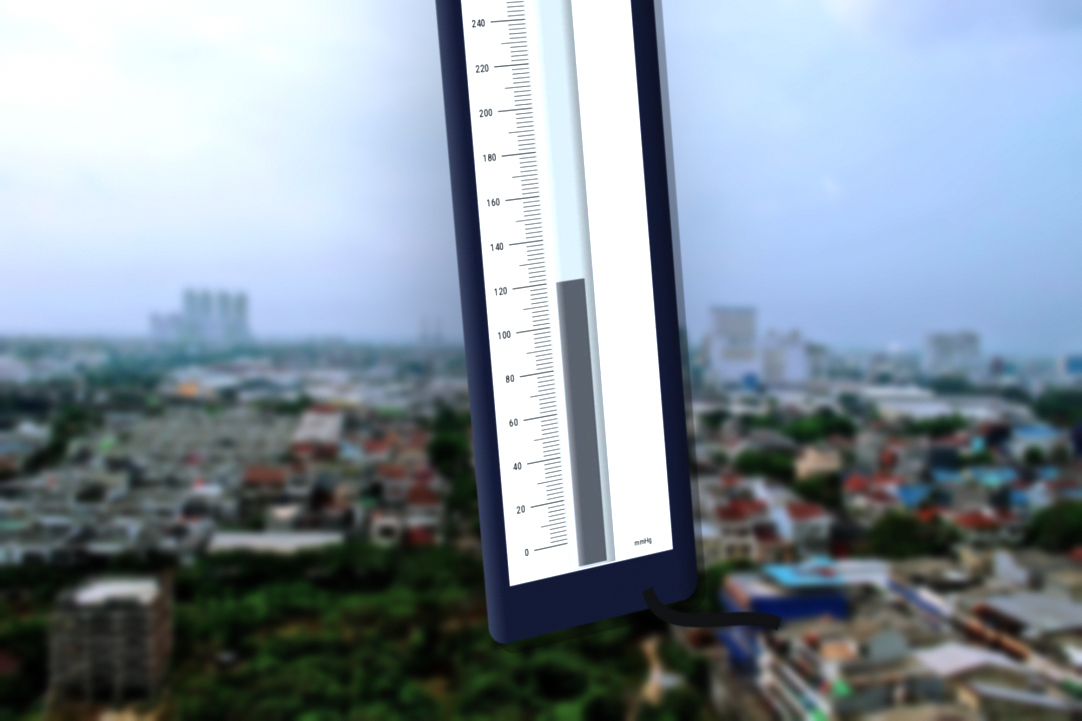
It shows 120; mmHg
